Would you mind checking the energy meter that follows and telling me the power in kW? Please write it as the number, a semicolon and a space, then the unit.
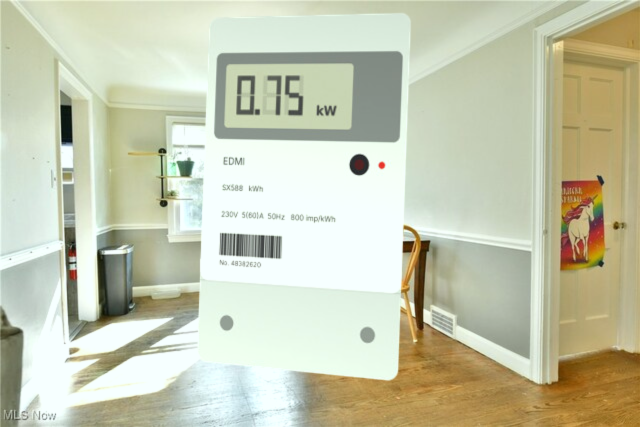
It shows 0.75; kW
